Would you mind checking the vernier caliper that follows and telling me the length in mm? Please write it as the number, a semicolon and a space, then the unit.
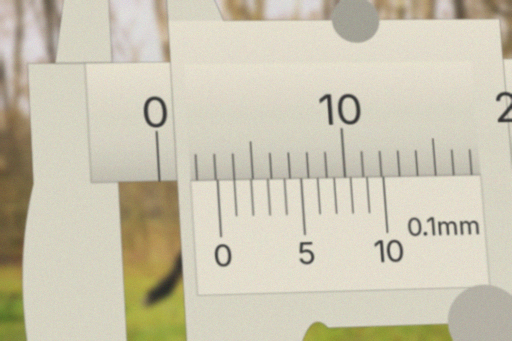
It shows 3.1; mm
